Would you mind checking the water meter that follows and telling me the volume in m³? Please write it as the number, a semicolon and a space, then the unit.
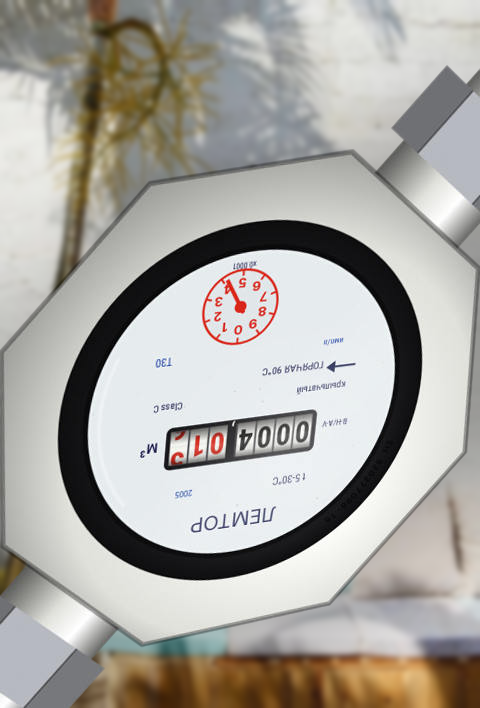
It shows 4.0154; m³
